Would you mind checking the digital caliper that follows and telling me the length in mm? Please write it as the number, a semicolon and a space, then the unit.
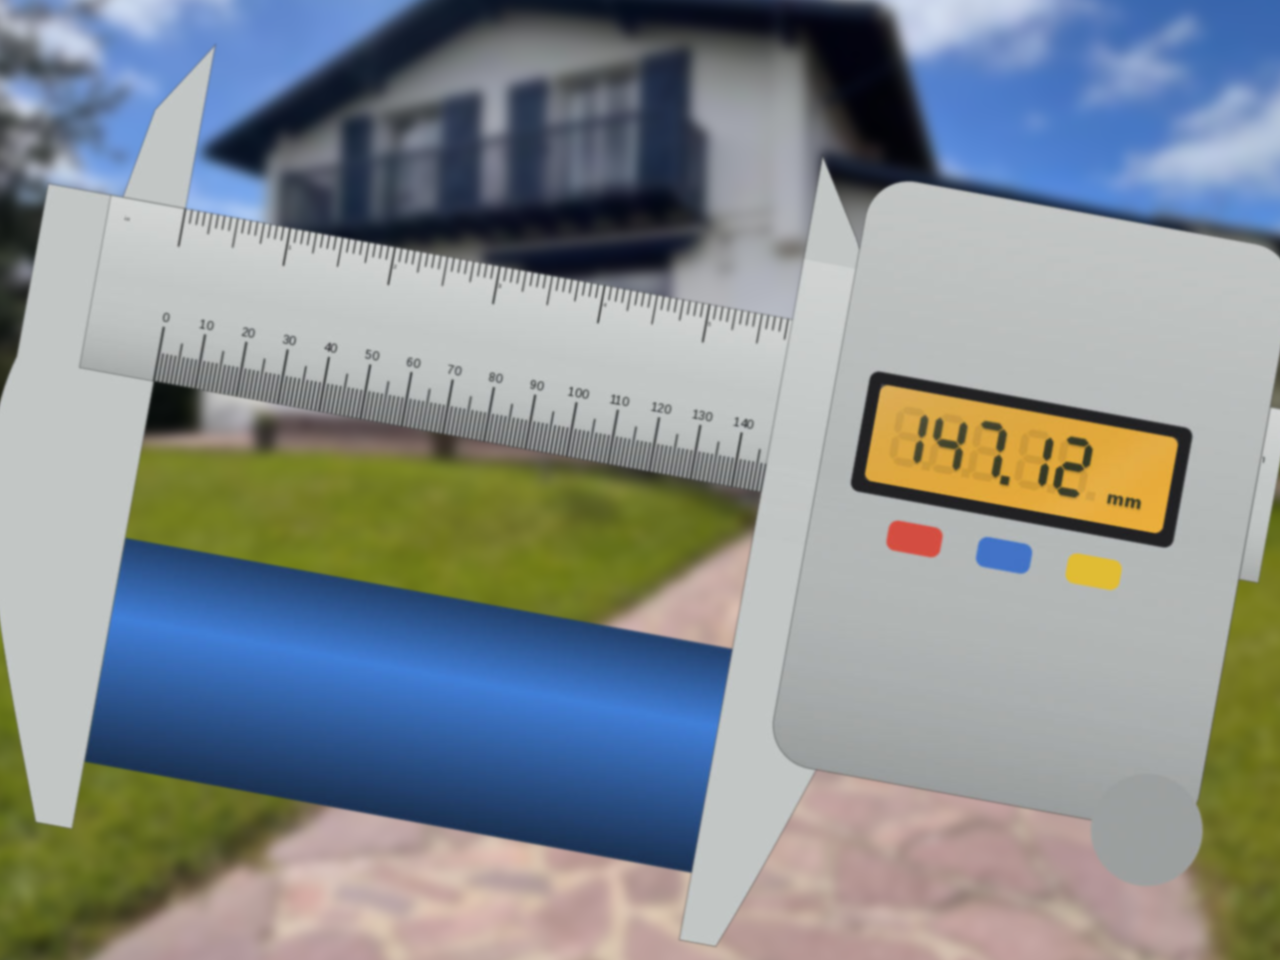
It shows 147.12; mm
